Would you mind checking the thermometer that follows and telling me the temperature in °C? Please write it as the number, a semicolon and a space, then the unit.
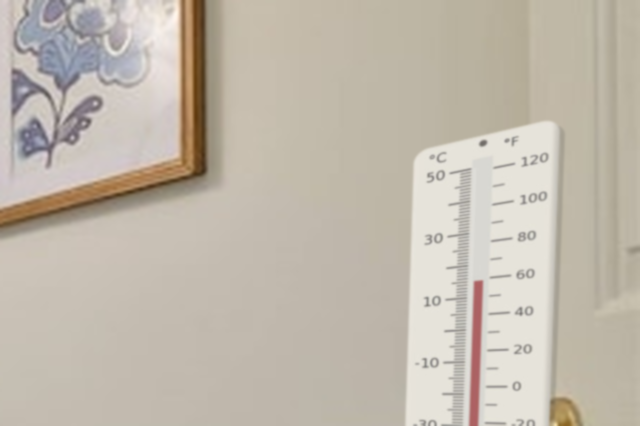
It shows 15; °C
